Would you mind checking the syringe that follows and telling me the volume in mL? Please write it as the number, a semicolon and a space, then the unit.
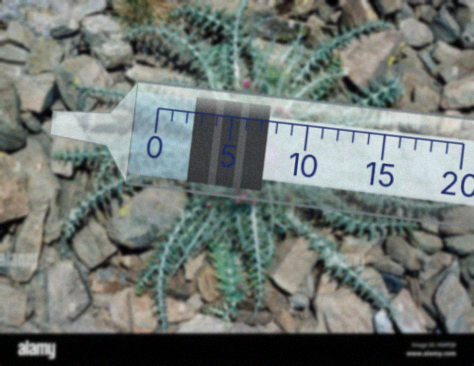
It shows 2.5; mL
